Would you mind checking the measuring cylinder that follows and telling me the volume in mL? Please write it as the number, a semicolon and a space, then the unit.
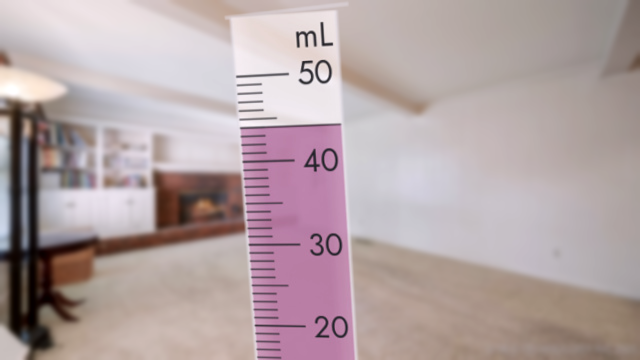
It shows 44; mL
